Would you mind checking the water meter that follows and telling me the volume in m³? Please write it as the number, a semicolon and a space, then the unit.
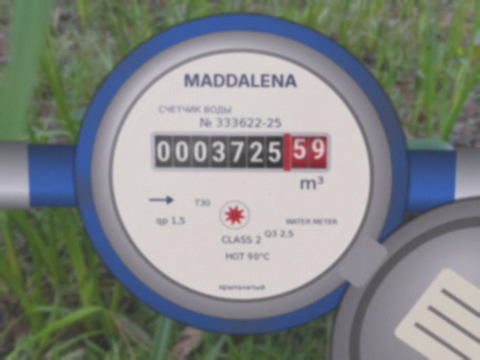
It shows 3725.59; m³
